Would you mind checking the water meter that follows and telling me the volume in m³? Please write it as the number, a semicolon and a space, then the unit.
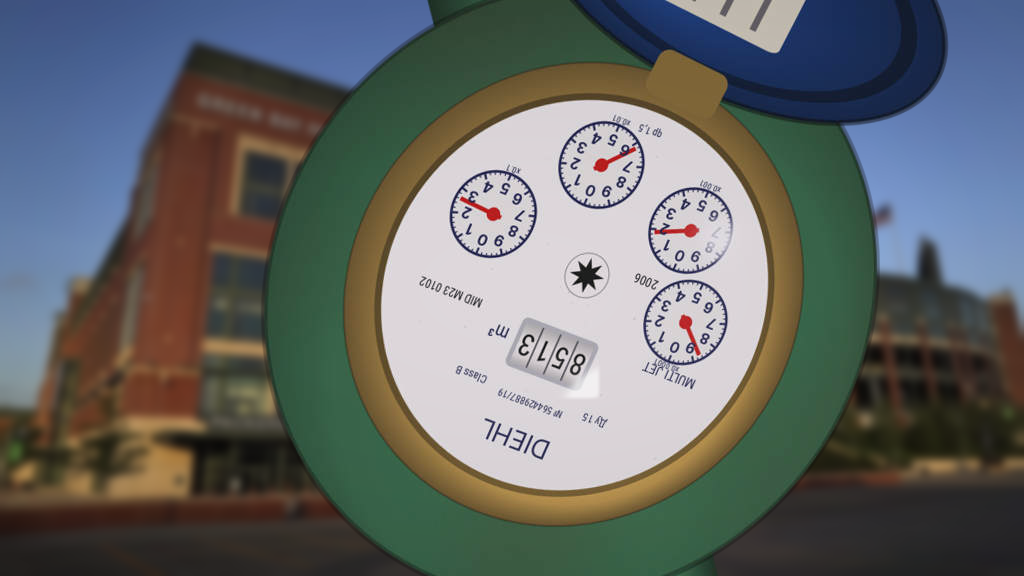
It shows 8513.2618; m³
